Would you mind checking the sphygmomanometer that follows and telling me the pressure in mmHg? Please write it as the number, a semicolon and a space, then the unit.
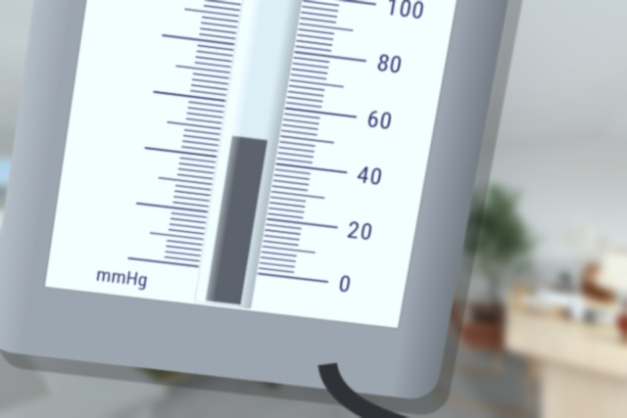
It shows 48; mmHg
